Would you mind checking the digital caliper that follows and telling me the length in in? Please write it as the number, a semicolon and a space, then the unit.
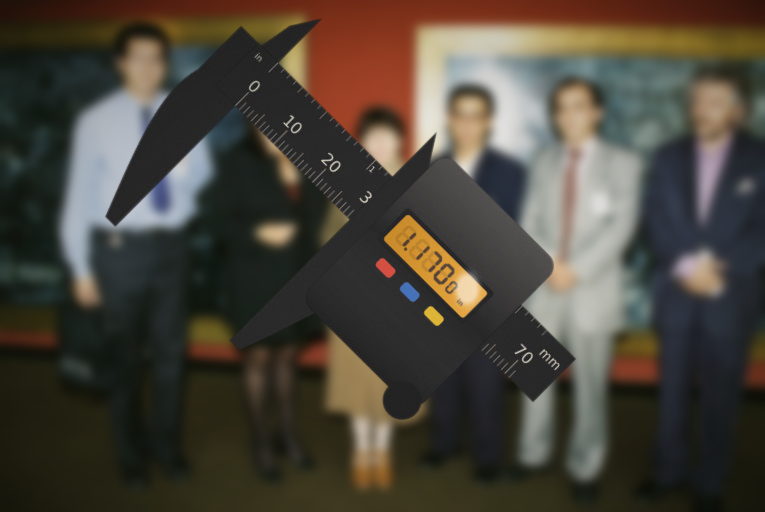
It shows 1.1700; in
